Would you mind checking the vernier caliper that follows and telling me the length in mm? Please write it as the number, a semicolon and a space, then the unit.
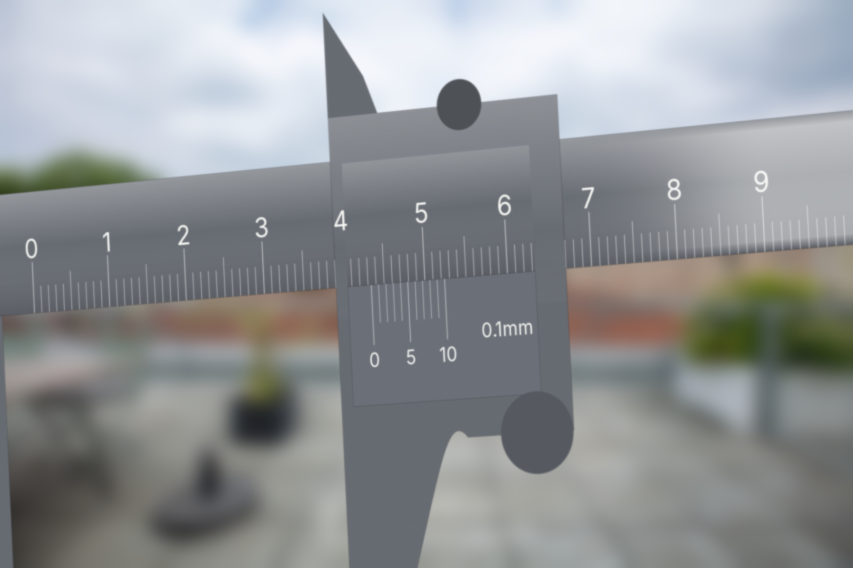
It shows 43.4; mm
